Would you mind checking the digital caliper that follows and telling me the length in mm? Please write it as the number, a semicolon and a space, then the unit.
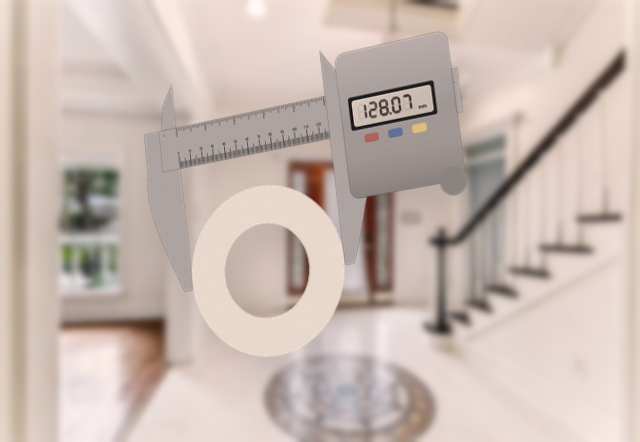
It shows 128.07; mm
